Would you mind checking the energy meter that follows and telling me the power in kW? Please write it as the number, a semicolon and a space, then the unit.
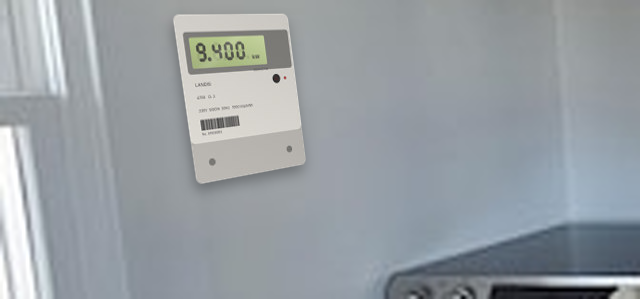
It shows 9.400; kW
